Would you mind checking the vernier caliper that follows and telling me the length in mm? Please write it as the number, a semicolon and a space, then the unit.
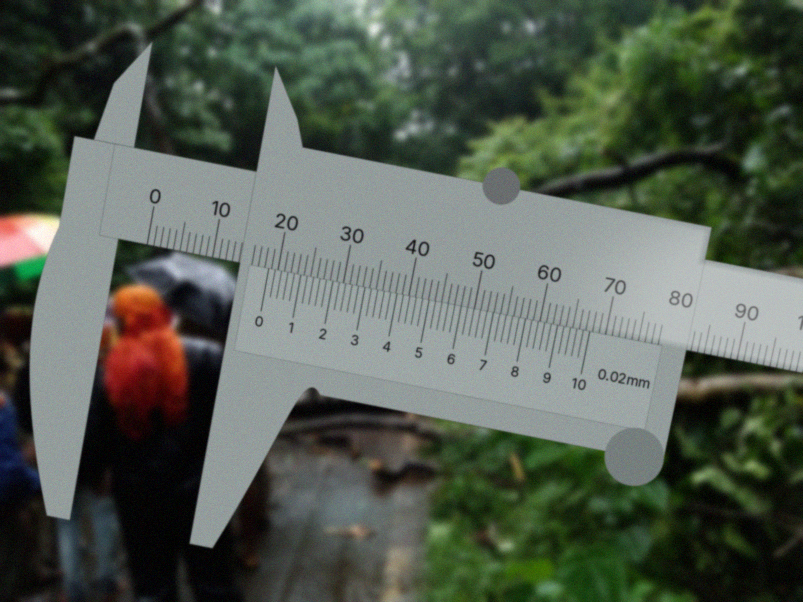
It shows 18.6; mm
